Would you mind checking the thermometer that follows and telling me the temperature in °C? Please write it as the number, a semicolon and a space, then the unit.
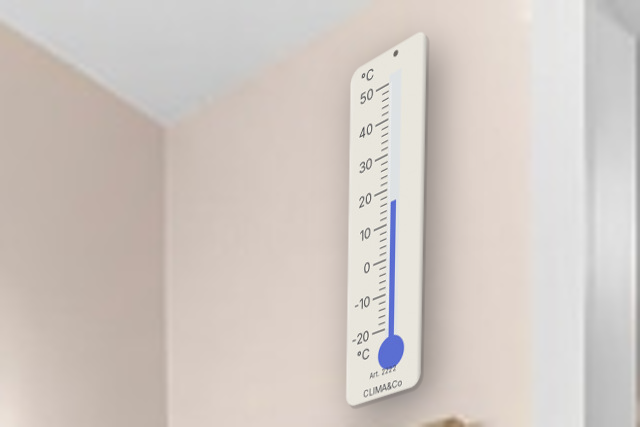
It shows 16; °C
